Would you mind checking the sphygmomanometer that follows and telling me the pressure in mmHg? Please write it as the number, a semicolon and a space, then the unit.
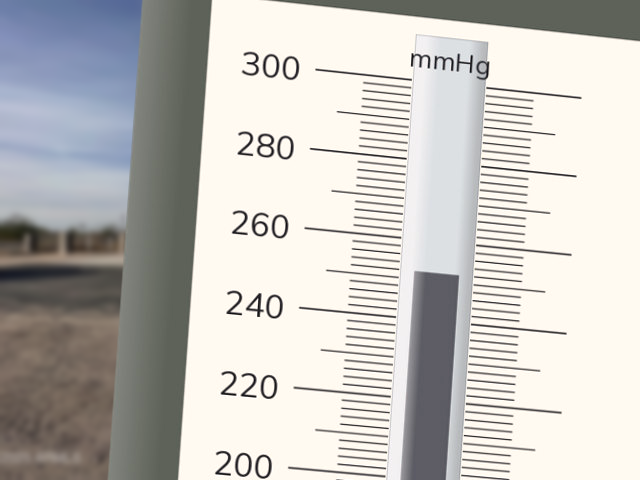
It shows 252; mmHg
